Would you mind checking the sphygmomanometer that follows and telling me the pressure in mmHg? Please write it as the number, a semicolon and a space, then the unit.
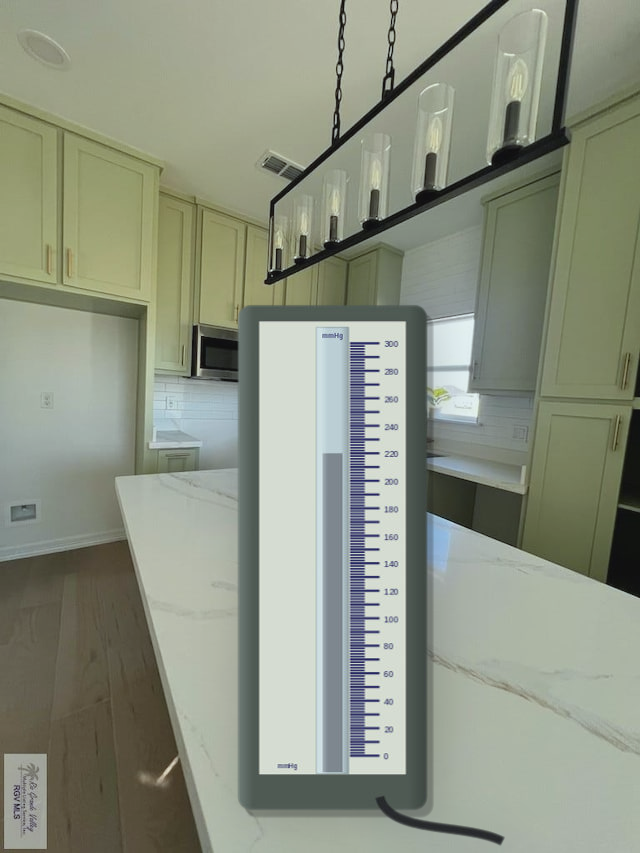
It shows 220; mmHg
